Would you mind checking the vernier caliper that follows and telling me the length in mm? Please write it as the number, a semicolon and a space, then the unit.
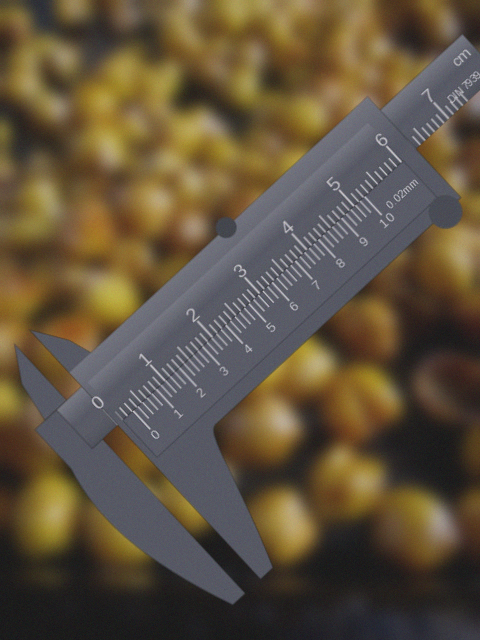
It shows 3.2; mm
